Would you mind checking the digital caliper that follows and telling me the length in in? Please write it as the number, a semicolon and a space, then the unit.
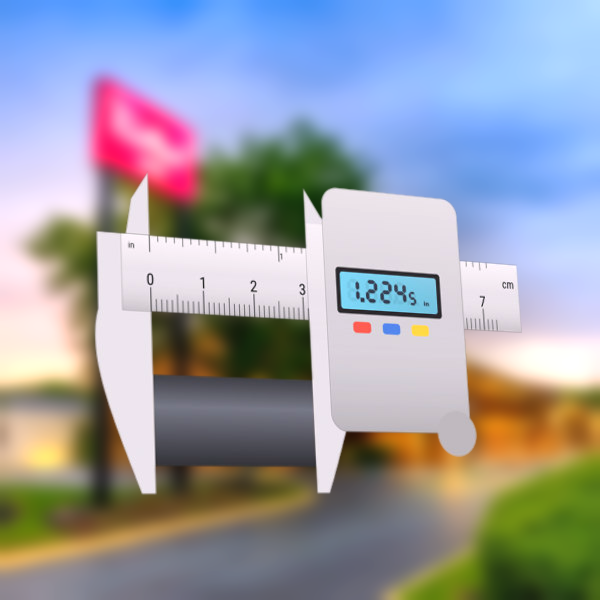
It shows 1.2245; in
